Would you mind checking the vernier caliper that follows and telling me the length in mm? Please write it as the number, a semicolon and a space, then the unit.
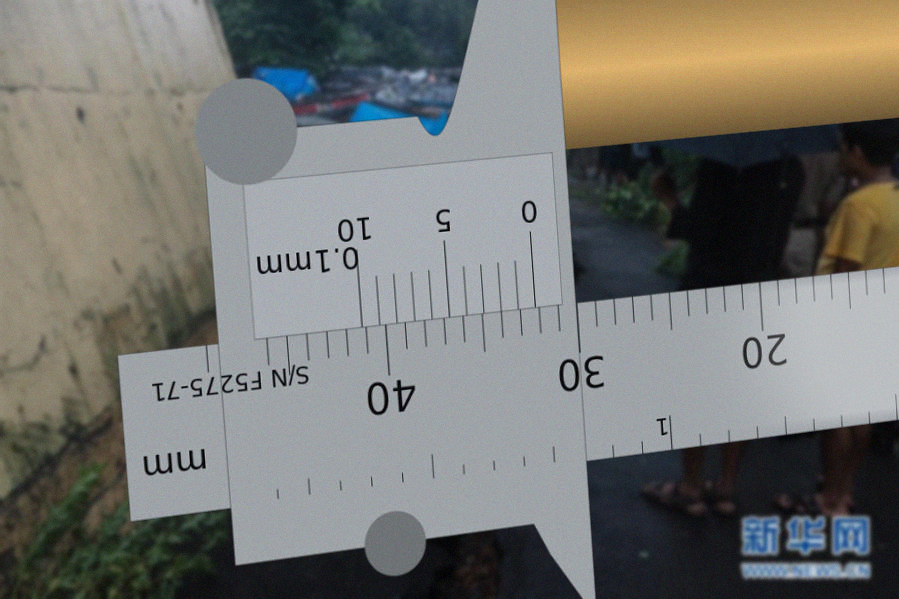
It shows 32.2; mm
